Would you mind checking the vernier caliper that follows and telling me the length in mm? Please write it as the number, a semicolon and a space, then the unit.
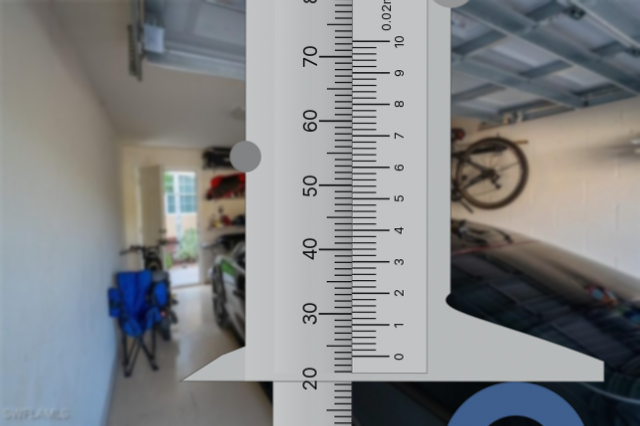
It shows 23.4; mm
